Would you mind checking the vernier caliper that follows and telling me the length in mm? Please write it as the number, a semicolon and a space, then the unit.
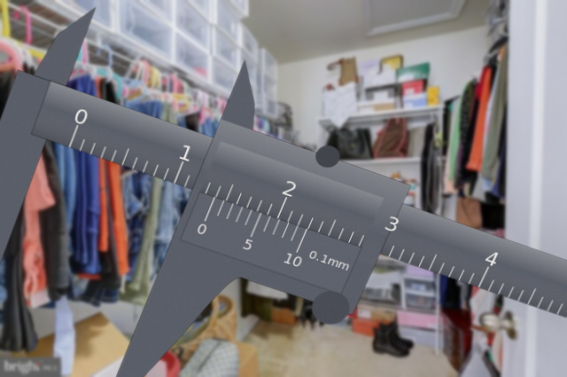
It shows 13.9; mm
